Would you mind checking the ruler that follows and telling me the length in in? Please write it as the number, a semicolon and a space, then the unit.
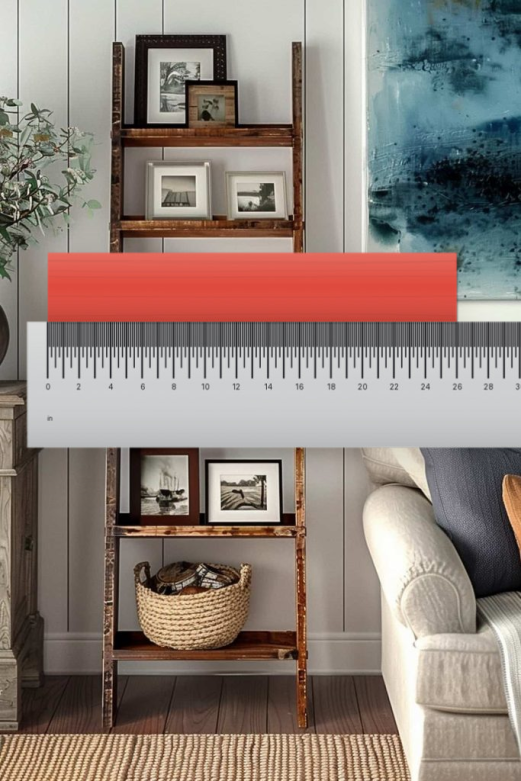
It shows 26; in
